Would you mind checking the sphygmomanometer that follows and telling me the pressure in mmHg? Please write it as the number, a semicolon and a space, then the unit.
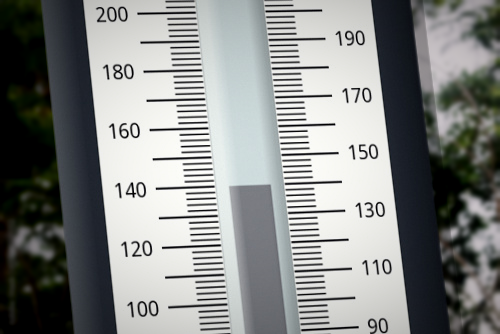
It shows 140; mmHg
